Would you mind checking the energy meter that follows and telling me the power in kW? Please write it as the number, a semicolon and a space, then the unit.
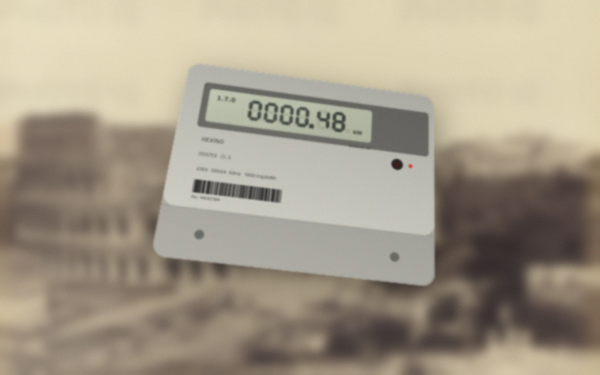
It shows 0.48; kW
